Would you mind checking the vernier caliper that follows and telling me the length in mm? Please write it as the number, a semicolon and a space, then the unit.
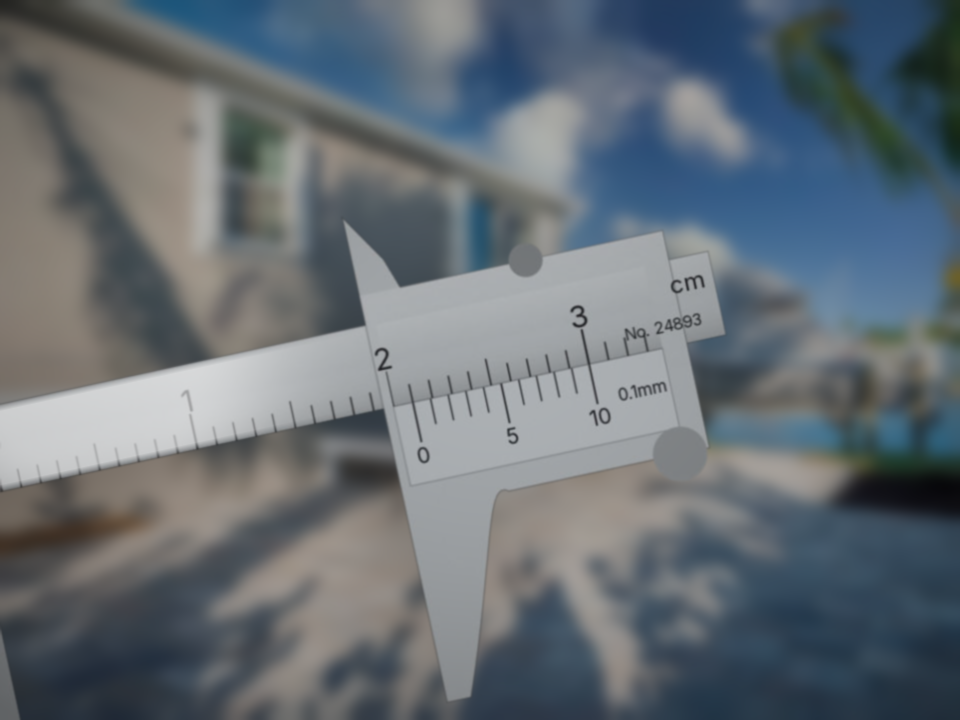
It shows 21.0; mm
